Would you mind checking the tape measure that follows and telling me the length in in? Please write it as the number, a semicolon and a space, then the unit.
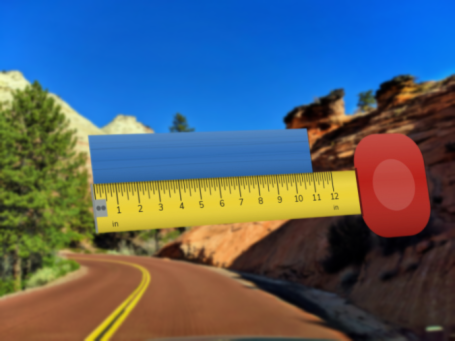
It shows 11; in
